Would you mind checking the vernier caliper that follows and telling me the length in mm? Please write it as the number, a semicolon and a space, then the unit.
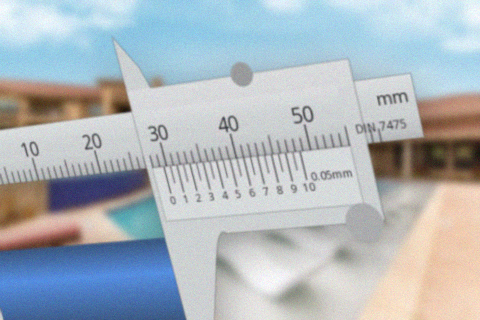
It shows 29.6; mm
